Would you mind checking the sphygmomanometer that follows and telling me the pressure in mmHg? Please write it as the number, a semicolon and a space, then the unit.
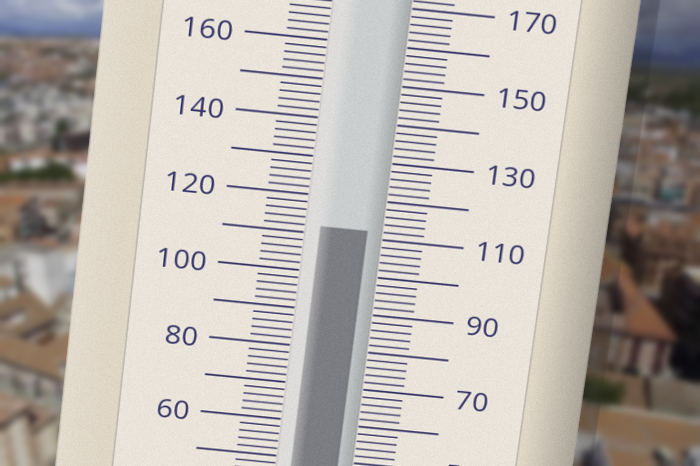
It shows 112; mmHg
